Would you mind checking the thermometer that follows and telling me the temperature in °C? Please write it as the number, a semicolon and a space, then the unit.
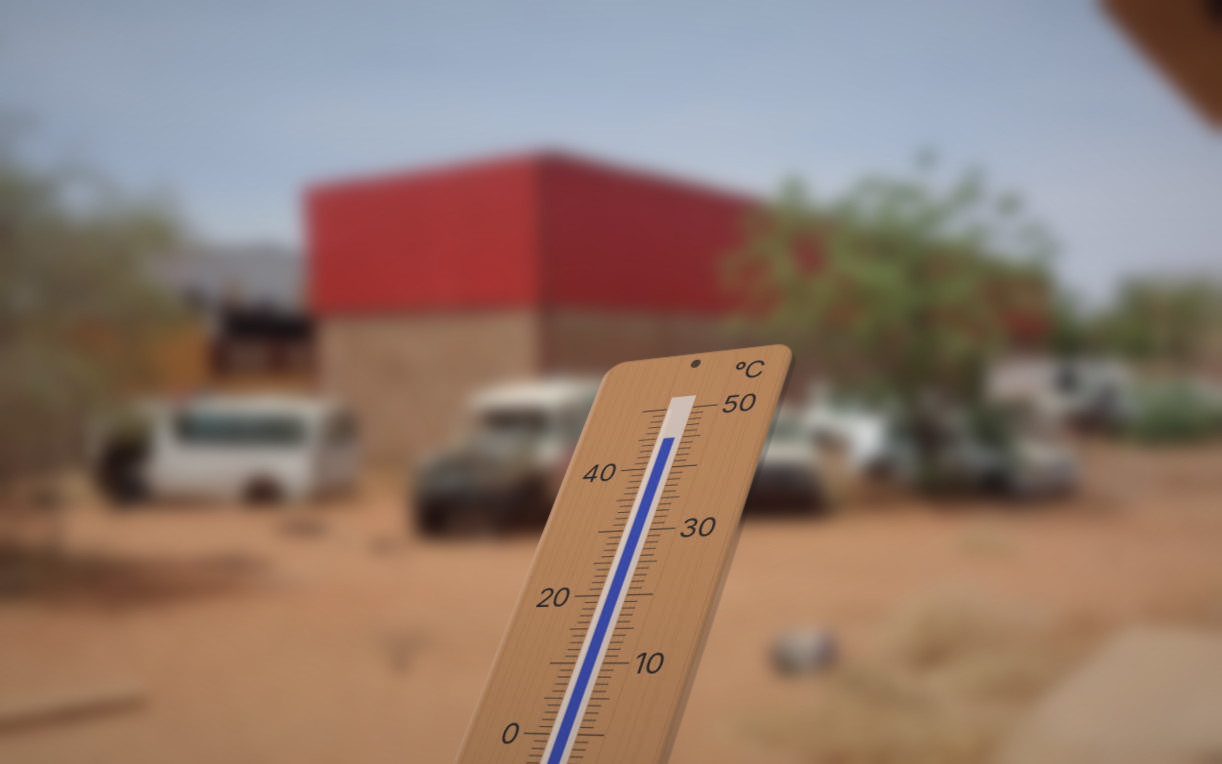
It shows 45; °C
